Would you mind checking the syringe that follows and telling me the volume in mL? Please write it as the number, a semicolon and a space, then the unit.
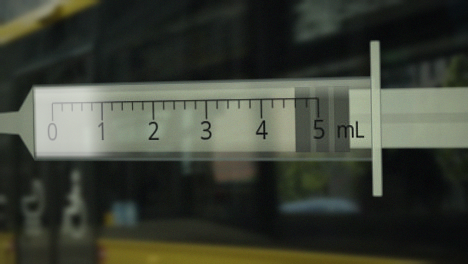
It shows 4.6; mL
